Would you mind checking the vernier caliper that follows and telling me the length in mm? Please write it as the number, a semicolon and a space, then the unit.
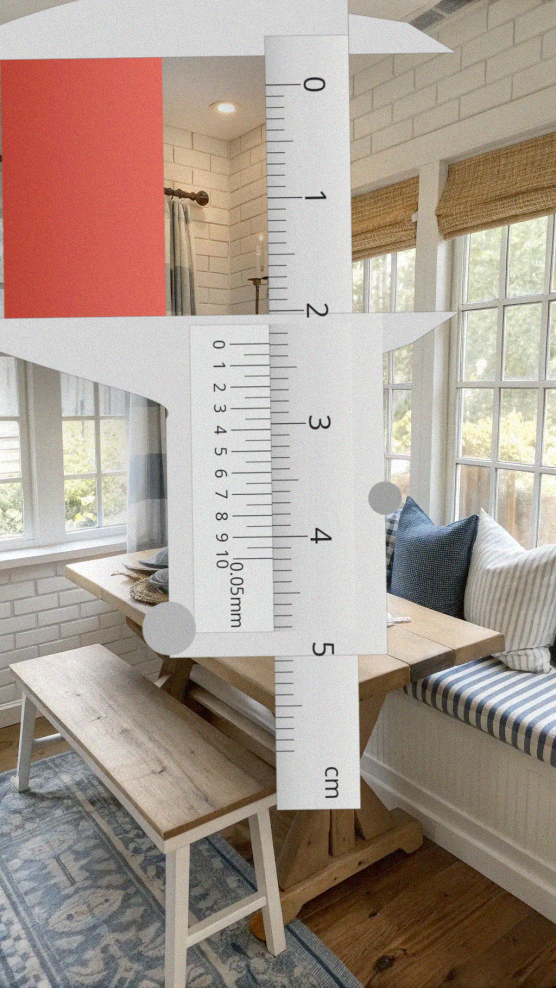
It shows 22.9; mm
